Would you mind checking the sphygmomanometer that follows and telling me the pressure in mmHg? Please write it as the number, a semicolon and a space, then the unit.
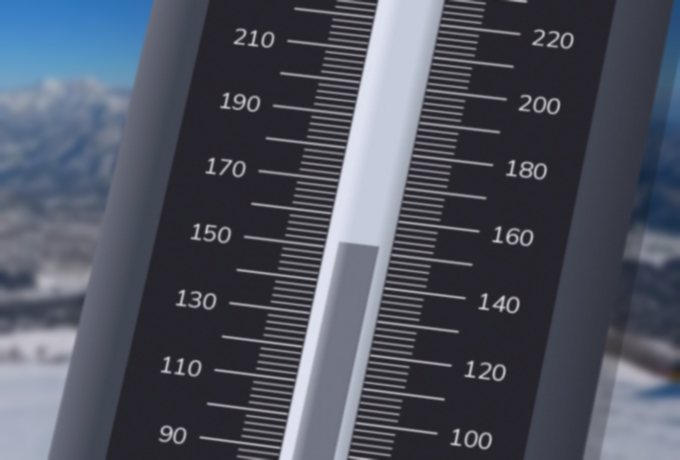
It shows 152; mmHg
